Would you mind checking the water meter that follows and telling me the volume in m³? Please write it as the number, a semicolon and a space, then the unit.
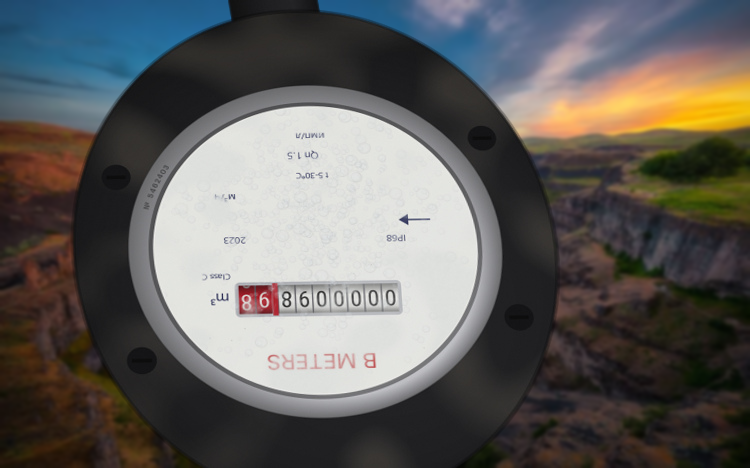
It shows 98.98; m³
